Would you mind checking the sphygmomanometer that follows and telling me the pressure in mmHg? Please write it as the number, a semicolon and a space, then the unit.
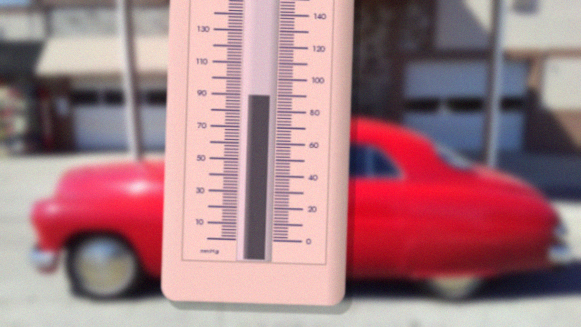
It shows 90; mmHg
